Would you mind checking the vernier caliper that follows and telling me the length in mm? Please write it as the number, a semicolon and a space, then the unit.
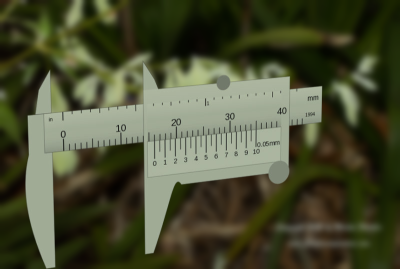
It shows 16.0; mm
